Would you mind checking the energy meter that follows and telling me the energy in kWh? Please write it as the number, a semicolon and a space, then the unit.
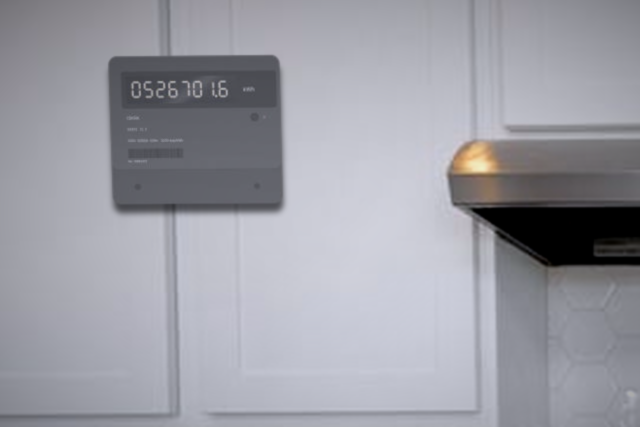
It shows 526701.6; kWh
